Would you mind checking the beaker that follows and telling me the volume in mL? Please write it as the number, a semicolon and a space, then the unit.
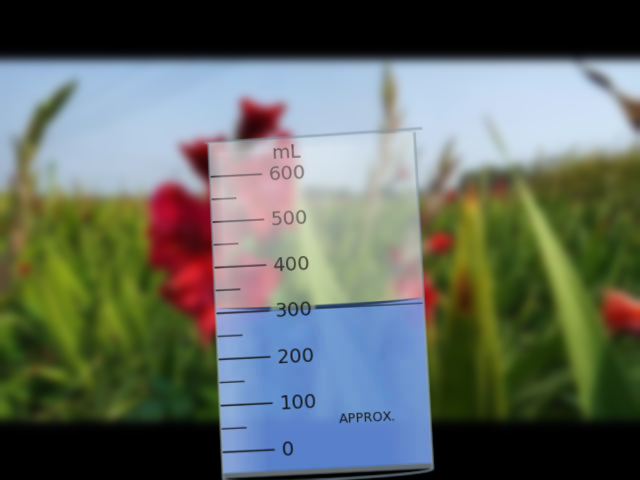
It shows 300; mL
